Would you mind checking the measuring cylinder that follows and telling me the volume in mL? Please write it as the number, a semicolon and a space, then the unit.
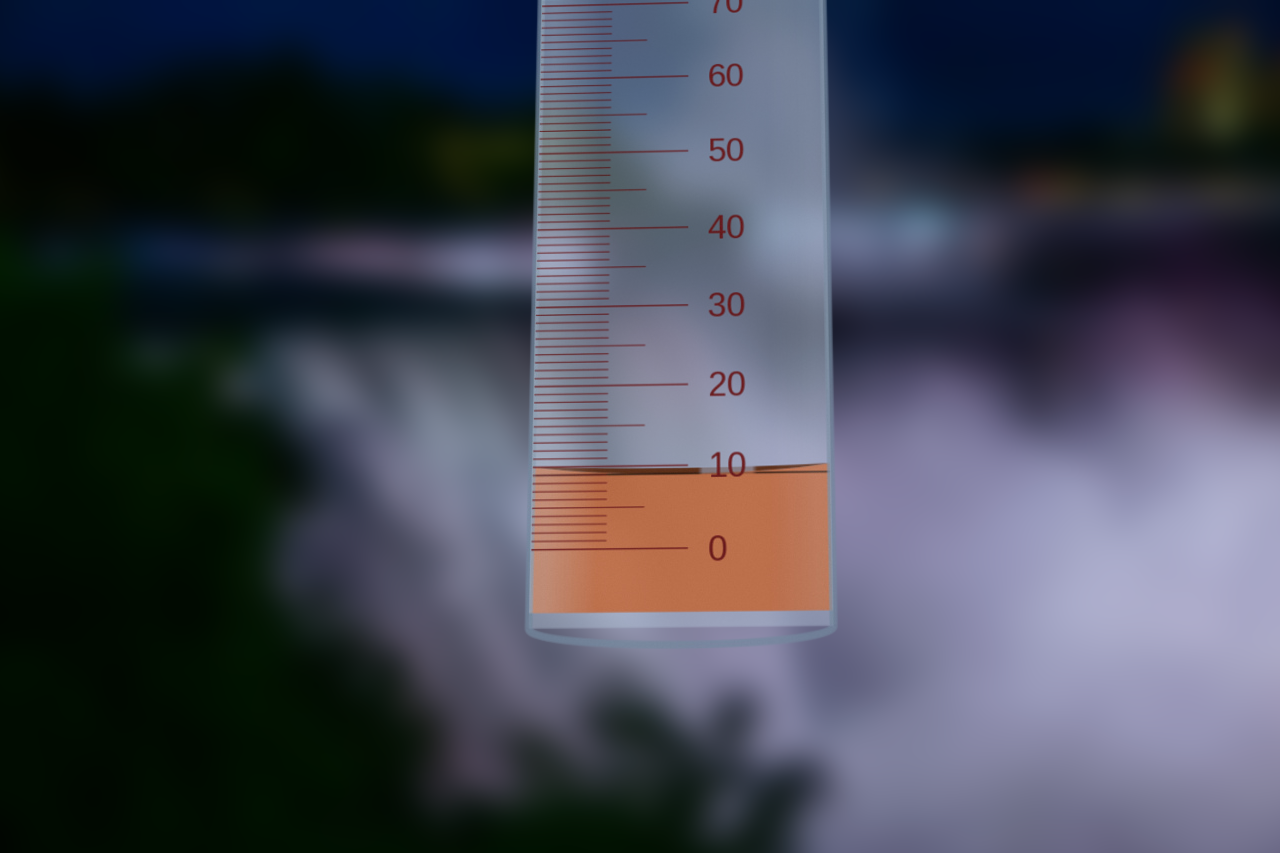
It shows 9; mL
